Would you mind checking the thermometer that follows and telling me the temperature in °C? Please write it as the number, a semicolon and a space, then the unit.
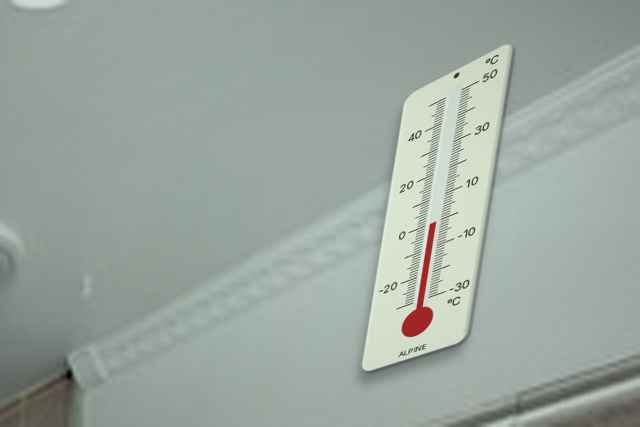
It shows 0; °C
